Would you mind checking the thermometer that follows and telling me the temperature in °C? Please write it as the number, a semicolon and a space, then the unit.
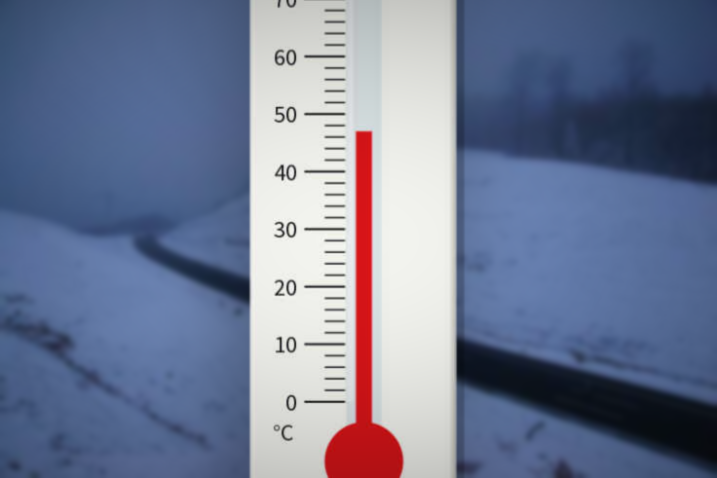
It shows 47; °C
